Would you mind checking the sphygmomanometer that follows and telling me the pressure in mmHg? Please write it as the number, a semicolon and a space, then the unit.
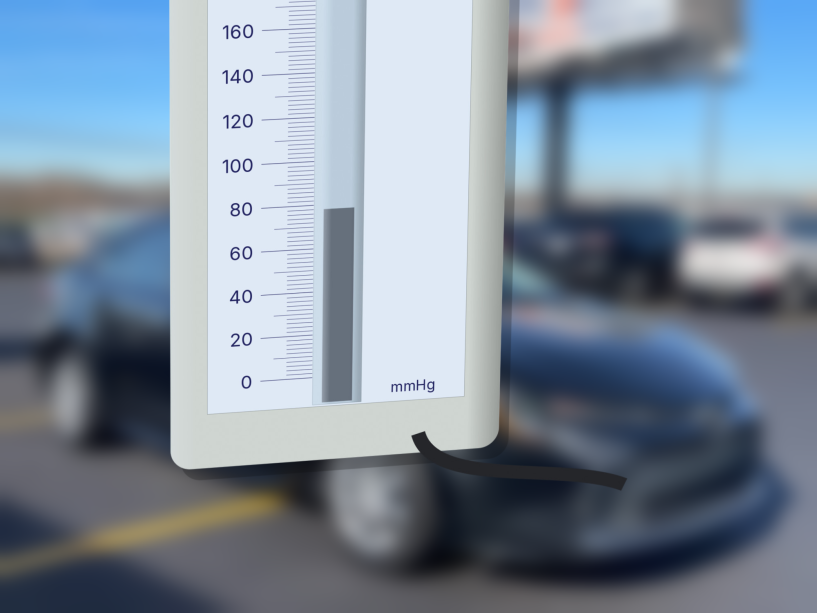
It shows 78; mmHg
